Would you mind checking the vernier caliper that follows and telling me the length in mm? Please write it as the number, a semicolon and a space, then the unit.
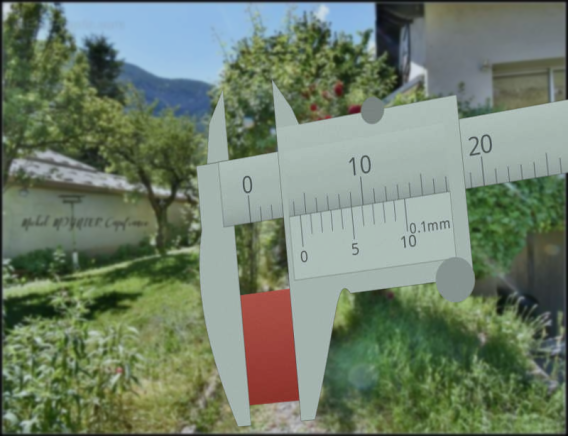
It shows 4.5; mm
